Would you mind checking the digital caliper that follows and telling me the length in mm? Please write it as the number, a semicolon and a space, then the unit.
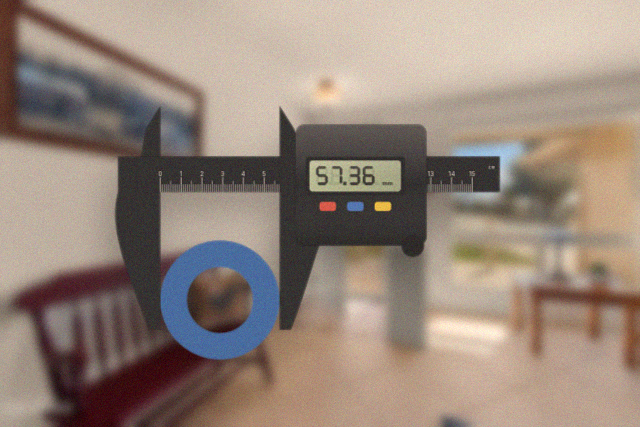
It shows 57.36; mm
